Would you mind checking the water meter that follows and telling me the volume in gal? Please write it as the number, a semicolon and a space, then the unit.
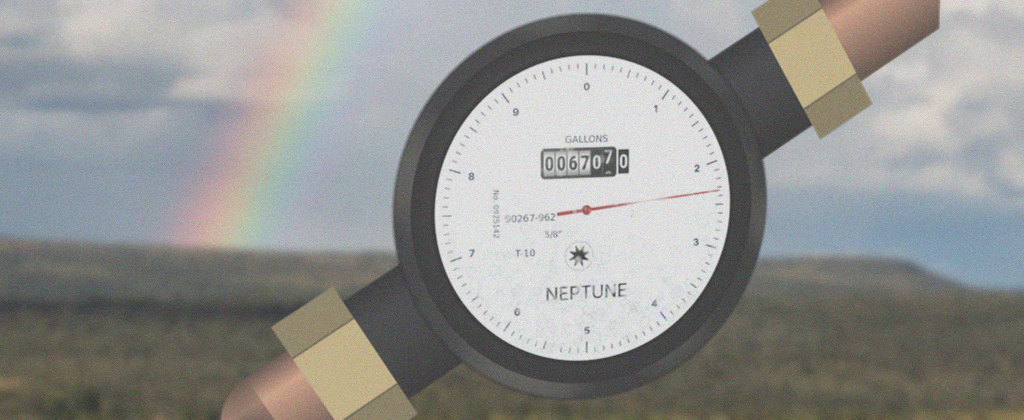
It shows 67072.3; gal
